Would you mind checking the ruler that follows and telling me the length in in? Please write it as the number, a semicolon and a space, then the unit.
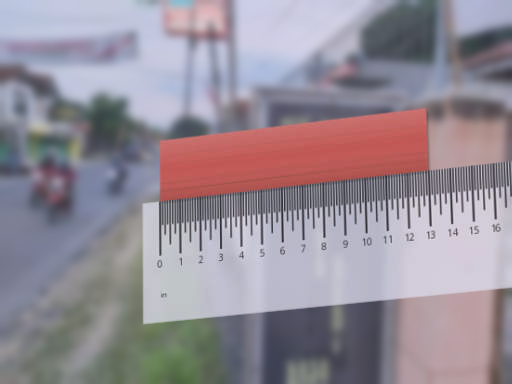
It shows 13; in
